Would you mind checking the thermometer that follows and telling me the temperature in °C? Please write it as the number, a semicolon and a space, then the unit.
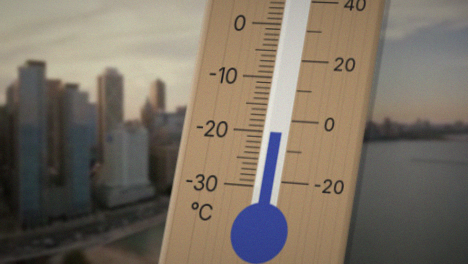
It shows -20; °C
